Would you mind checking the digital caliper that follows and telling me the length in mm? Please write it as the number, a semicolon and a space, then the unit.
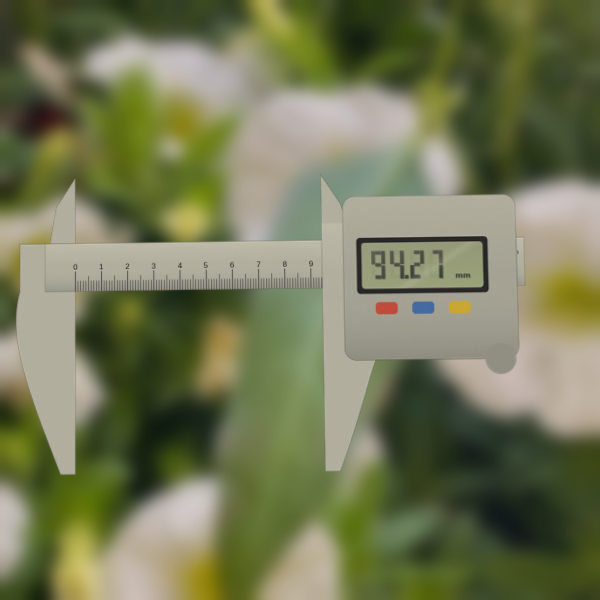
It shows 94.27; mm
